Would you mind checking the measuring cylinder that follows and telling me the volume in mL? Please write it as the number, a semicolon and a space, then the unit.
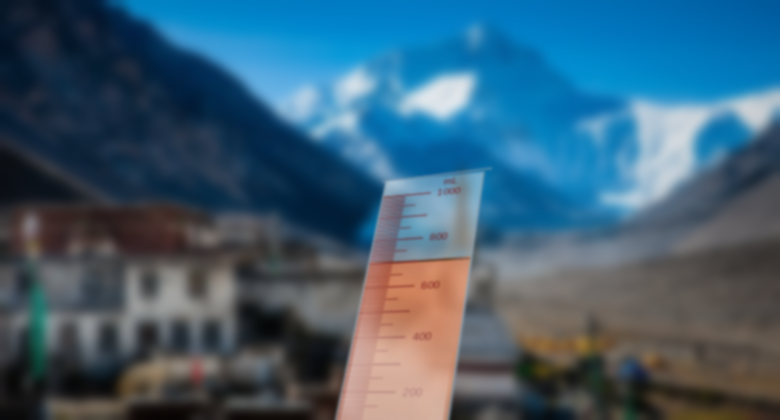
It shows 700; mL
